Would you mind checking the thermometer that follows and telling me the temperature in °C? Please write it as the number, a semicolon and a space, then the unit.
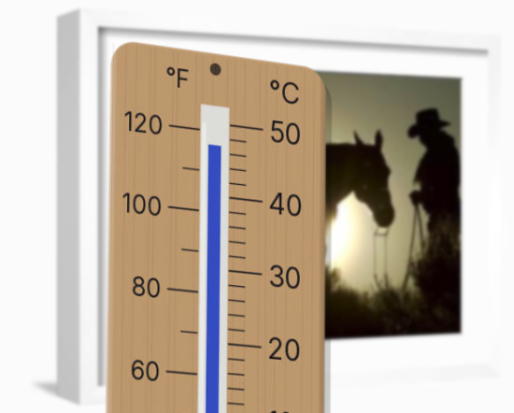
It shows 47; °C
